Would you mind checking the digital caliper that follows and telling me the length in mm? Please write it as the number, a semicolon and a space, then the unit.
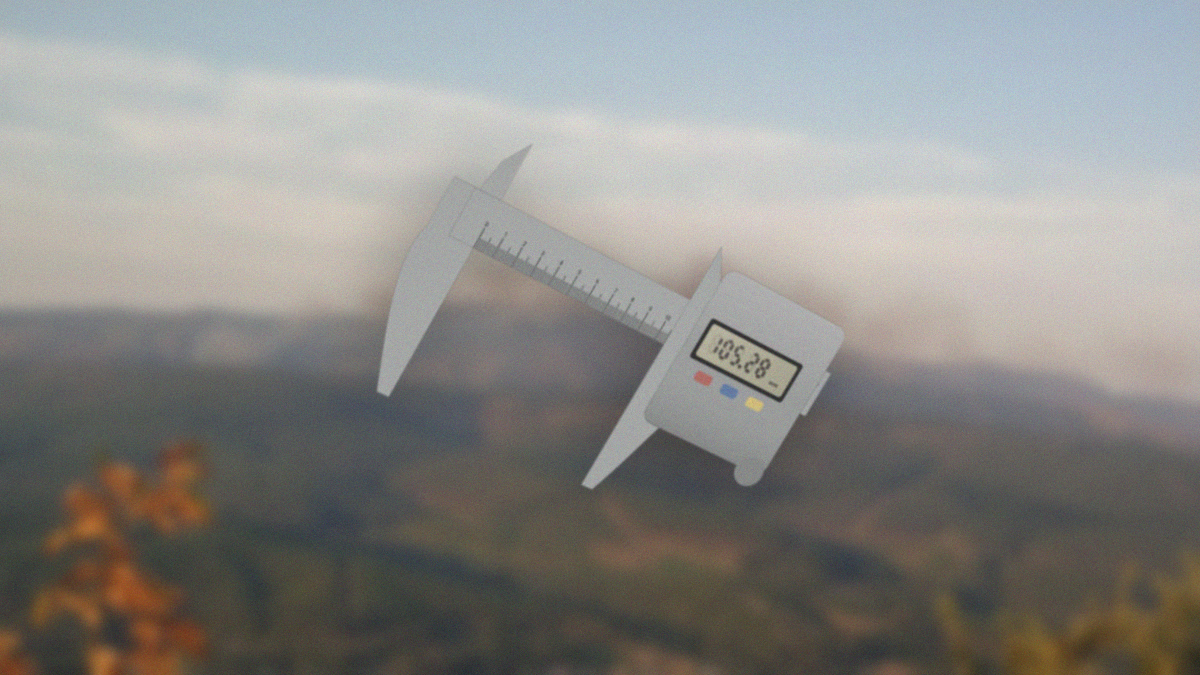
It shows 105.28; mm
